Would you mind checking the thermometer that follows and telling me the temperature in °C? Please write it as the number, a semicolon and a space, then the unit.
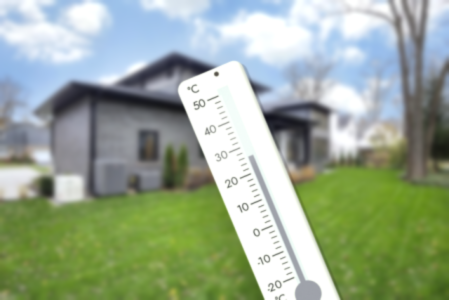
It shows 26; °C
